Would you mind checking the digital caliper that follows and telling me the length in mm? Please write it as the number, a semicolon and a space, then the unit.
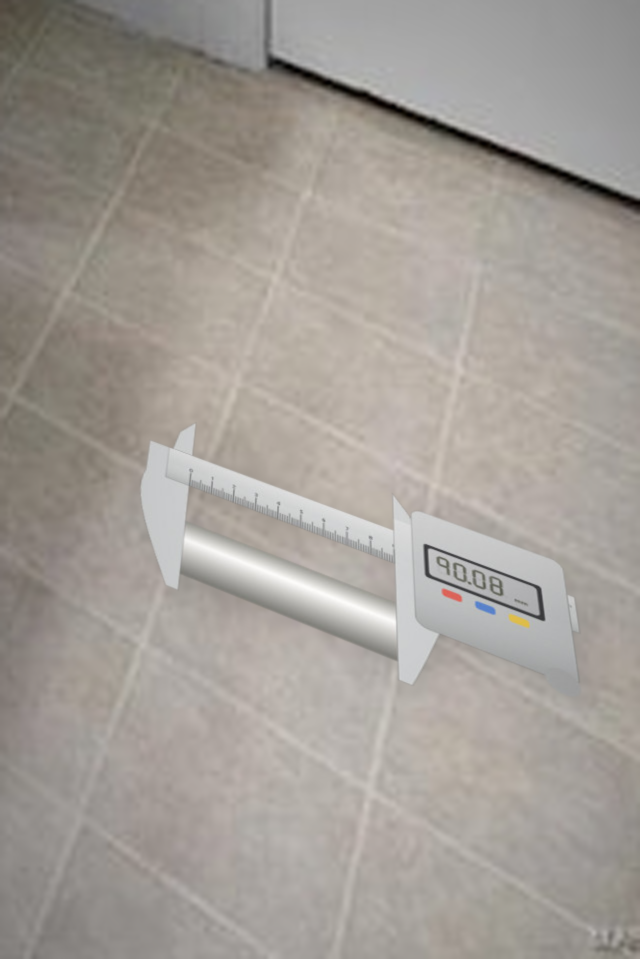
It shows 90.08; mm
